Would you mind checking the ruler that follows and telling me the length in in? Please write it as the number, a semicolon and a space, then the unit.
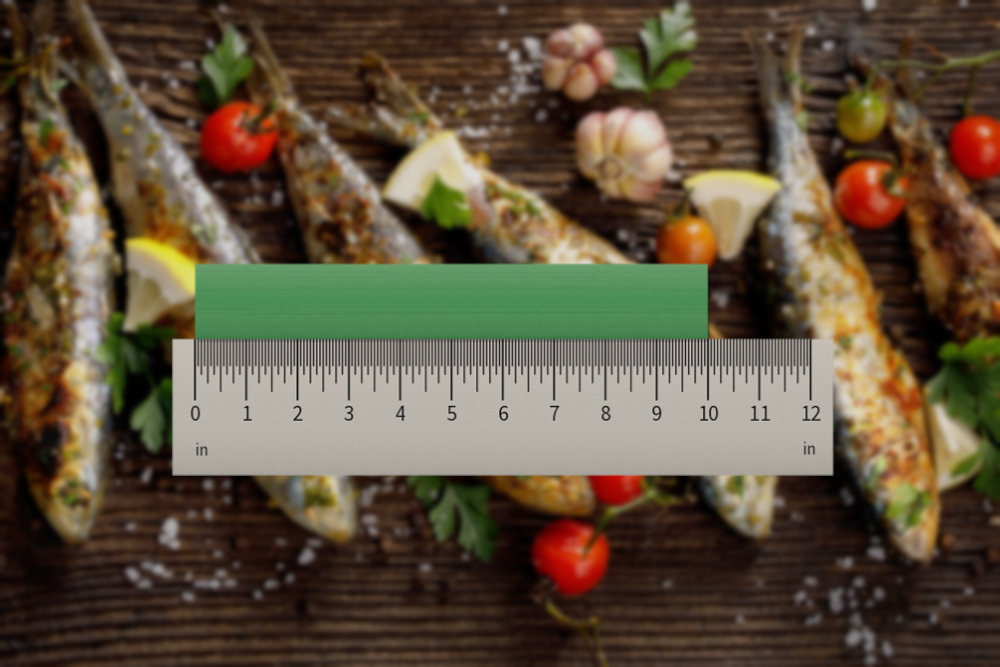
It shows 10; in
